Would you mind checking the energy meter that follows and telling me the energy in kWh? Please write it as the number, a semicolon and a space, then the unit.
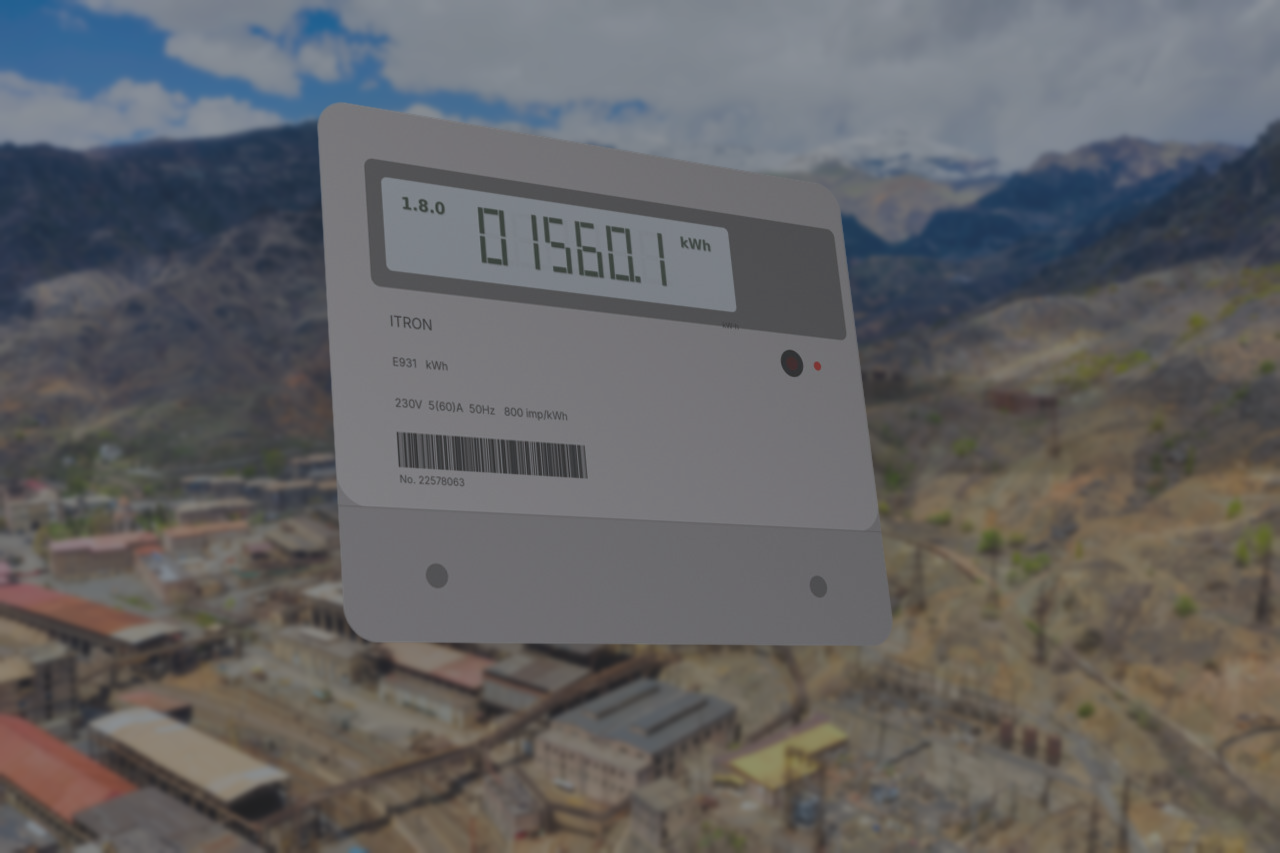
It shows 1560.1; kWh
